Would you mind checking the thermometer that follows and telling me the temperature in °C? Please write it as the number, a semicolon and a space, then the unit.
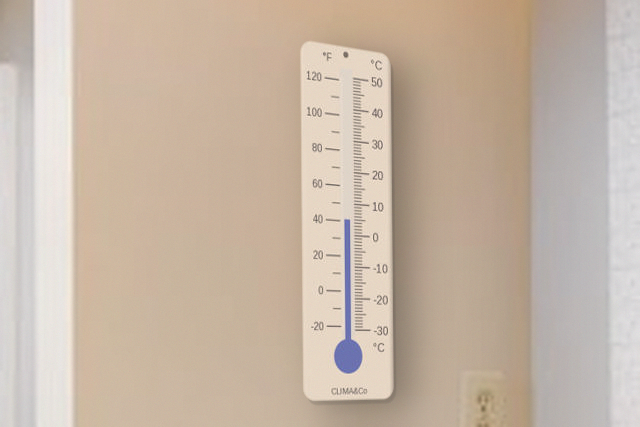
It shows 5; °C
